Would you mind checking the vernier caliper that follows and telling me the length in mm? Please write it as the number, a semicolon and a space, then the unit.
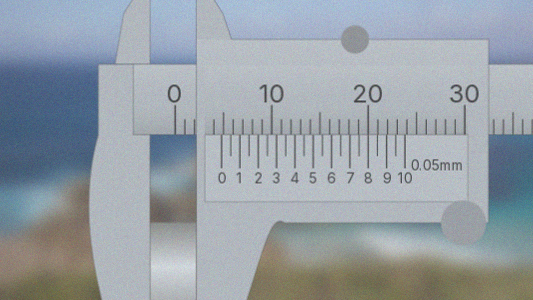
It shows 4.8; mm
